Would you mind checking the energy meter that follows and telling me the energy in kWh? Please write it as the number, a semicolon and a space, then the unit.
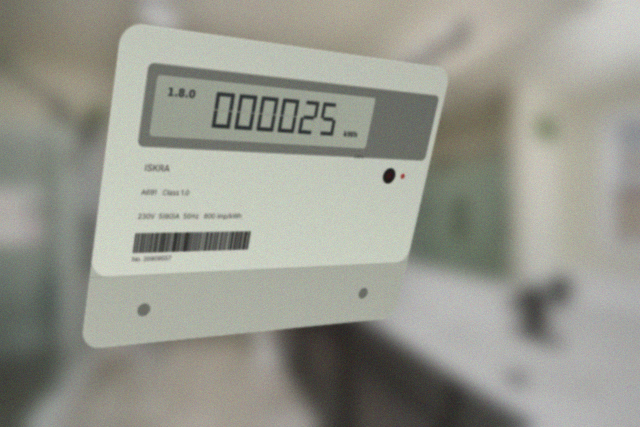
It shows 25; kWh
